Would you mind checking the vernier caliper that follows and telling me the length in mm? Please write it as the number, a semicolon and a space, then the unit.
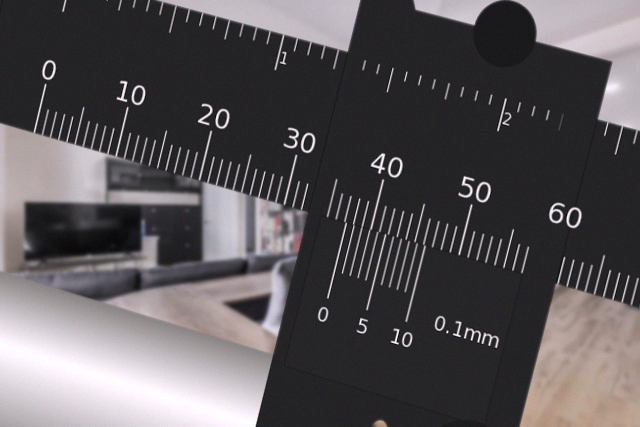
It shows 37.2; mm
